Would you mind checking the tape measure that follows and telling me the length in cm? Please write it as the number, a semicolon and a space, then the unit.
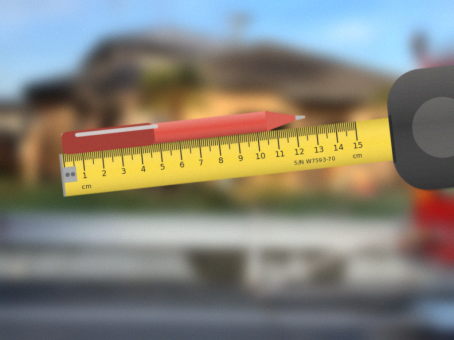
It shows 12.5; cm
